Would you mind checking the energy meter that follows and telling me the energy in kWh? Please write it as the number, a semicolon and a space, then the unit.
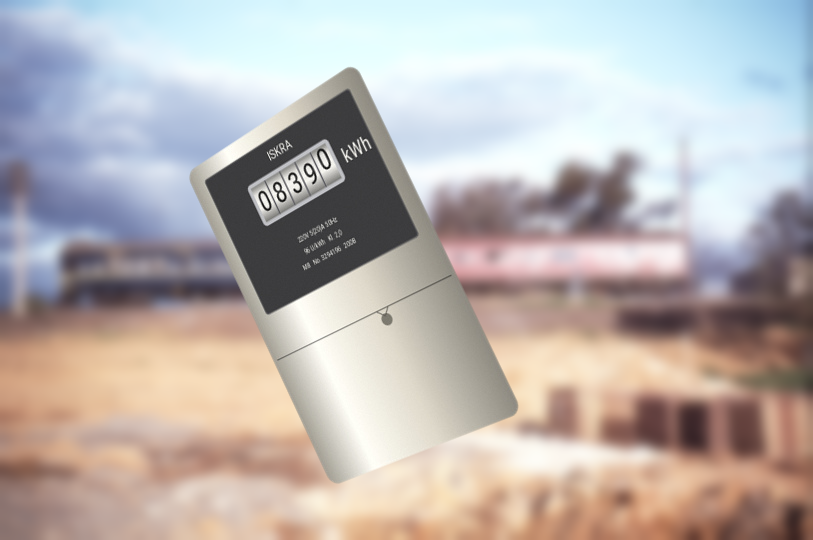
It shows 8390; kWh
